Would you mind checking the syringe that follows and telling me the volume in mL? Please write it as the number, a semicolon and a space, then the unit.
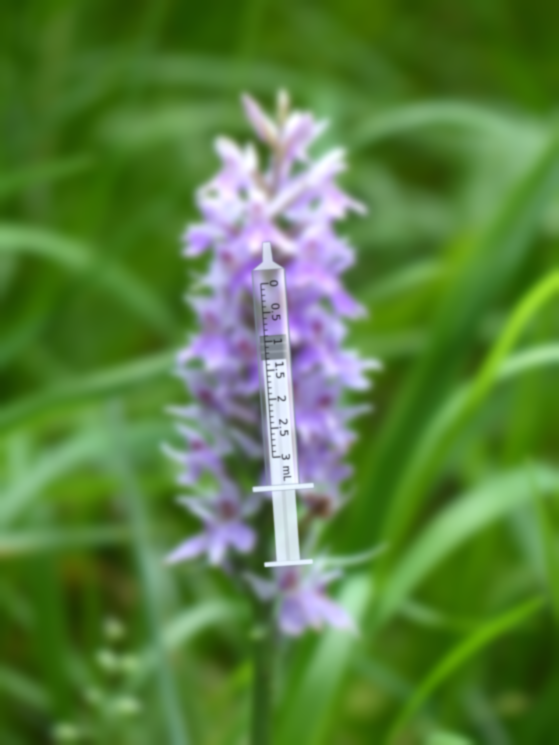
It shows 0.9; mL
